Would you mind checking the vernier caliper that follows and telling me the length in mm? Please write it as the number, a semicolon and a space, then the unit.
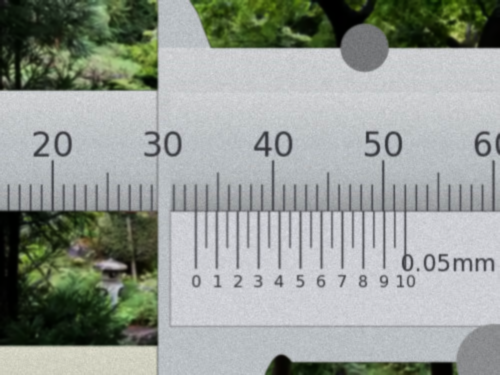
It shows 33.0; mm
